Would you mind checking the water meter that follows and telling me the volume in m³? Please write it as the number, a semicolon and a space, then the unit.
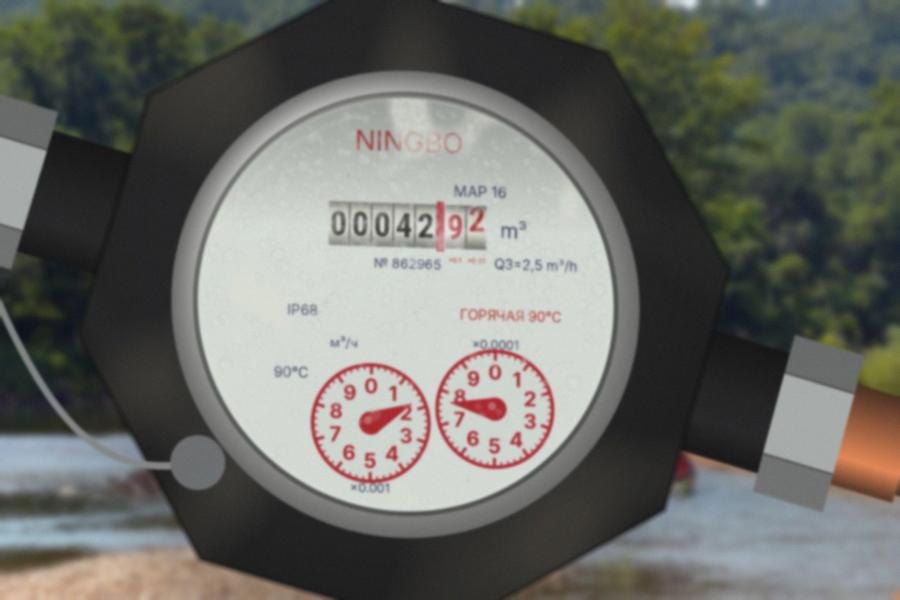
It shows 42.9217; m³
